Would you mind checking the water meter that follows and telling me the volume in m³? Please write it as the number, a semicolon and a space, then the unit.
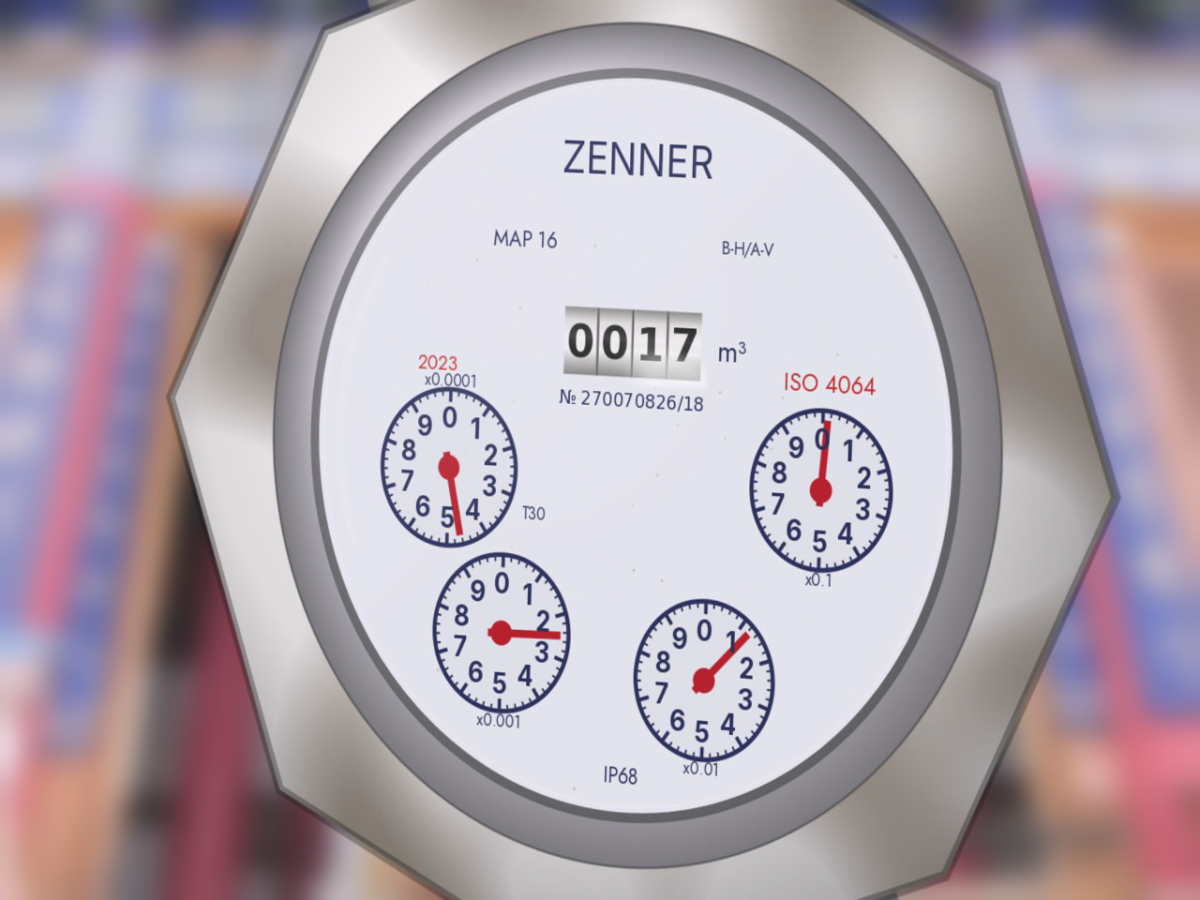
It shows 17.0124; m³
